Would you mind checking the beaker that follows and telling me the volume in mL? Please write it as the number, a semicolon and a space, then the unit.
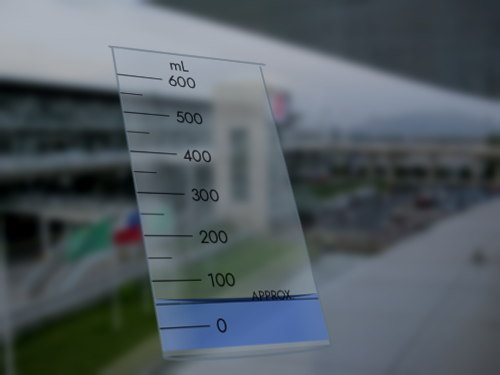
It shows 50; mL
